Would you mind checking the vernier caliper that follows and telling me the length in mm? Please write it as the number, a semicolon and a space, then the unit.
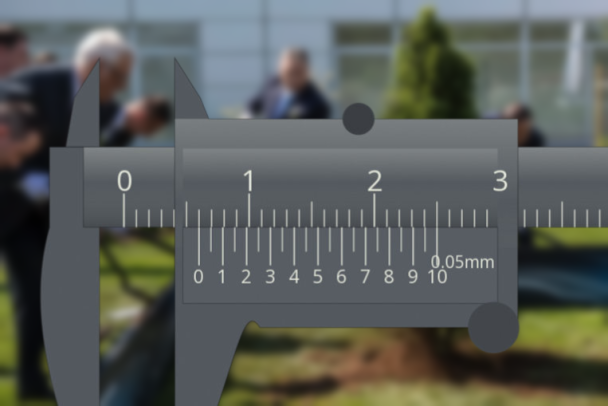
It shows 6.0; mm
